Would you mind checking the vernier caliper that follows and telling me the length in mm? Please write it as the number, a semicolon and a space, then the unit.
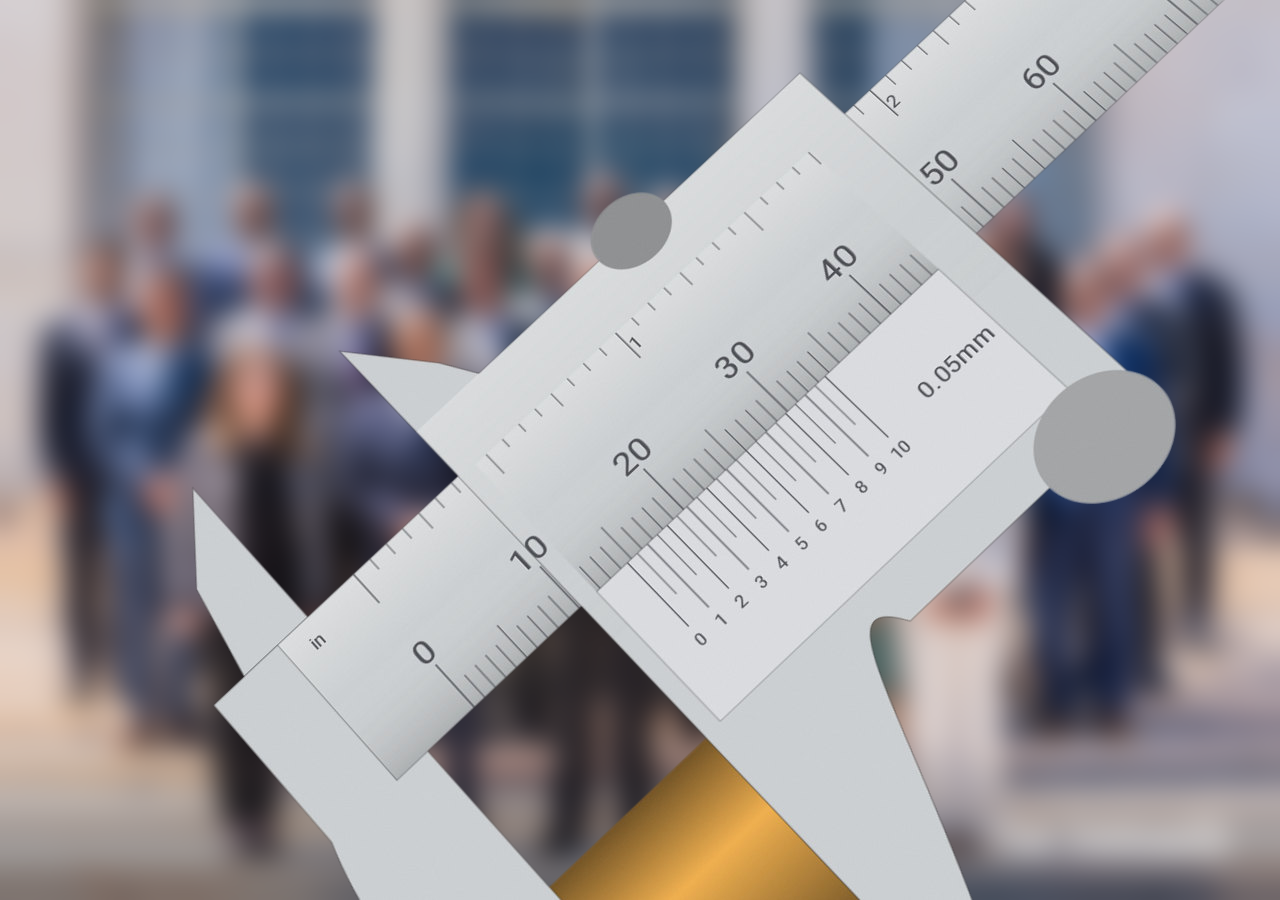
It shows 14.6; mm
